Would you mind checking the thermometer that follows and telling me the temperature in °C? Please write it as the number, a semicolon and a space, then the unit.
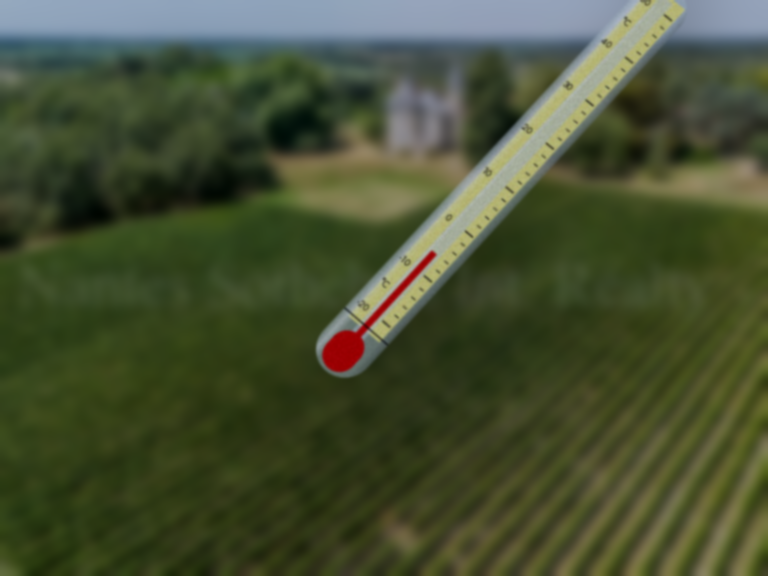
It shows -6; °C
